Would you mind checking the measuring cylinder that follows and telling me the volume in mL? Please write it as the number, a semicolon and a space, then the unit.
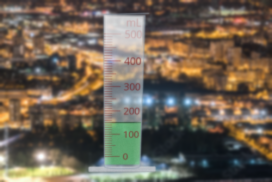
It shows 150; mL
